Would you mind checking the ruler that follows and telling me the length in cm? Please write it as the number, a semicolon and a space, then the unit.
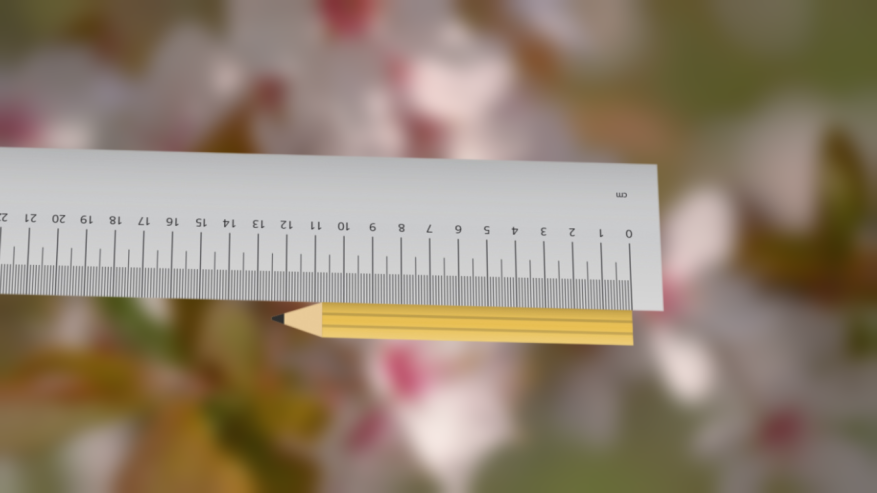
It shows 12.5; cm
